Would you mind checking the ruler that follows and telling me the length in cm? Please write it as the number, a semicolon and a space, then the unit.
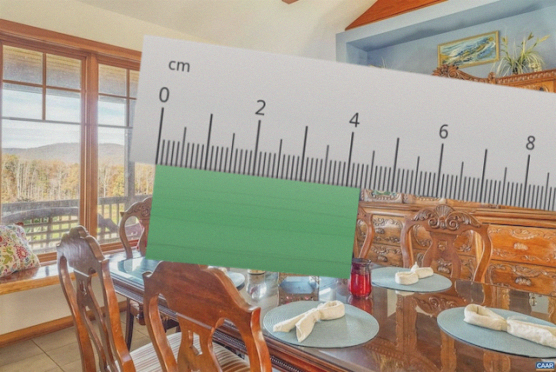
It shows 4.3; cm
